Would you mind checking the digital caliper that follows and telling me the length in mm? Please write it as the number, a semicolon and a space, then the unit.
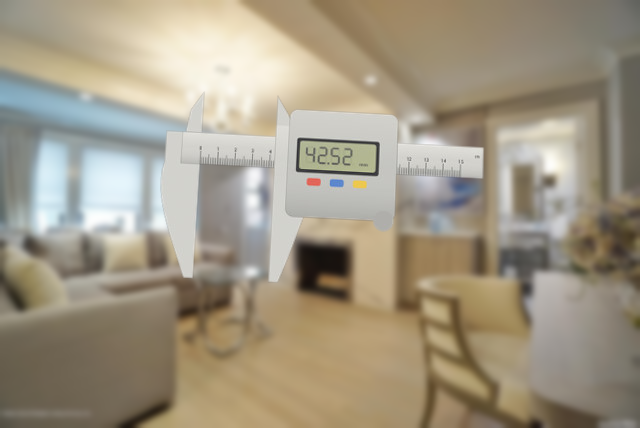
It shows 42.52; mm
